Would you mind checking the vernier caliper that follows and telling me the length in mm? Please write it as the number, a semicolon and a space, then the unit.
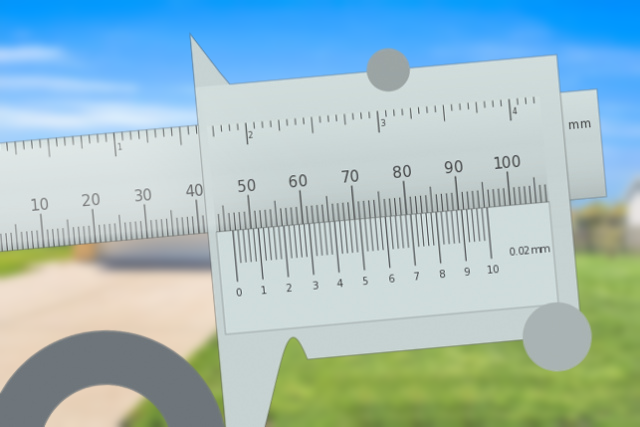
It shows 46.5; mm
